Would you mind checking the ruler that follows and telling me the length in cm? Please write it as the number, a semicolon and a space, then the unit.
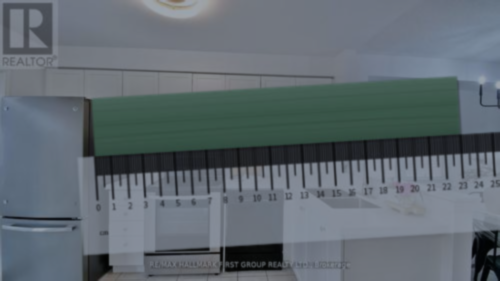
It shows 23; cm
